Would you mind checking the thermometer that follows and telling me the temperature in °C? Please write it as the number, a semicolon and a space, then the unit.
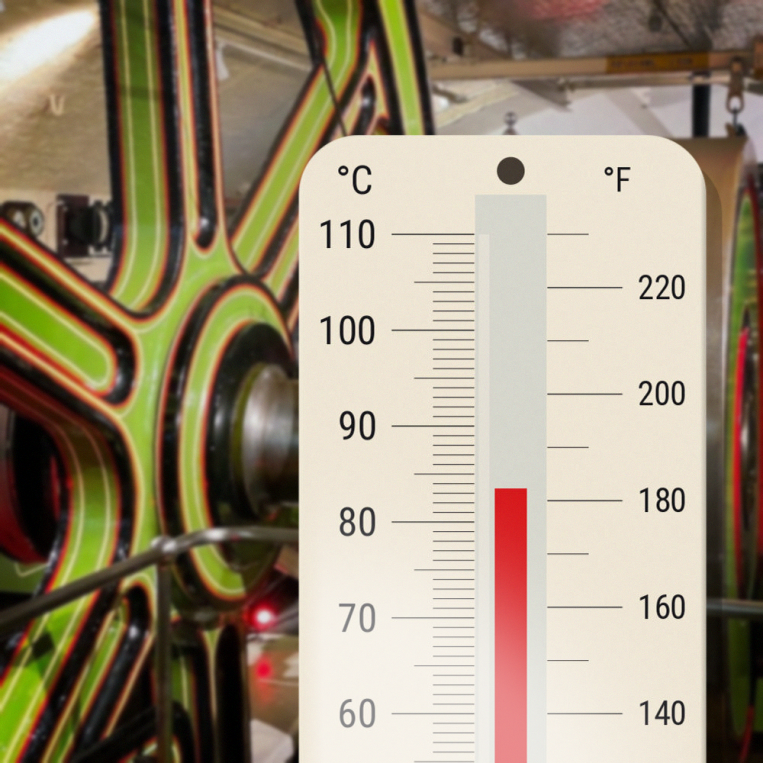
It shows 83.5; °C
